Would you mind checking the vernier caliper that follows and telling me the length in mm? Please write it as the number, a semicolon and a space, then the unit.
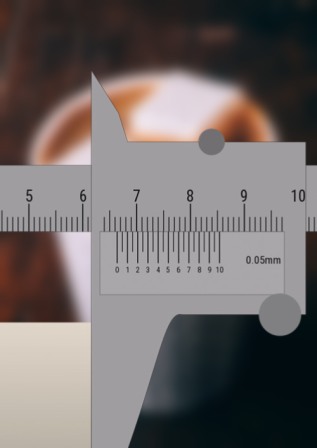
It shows 66.4; mm
